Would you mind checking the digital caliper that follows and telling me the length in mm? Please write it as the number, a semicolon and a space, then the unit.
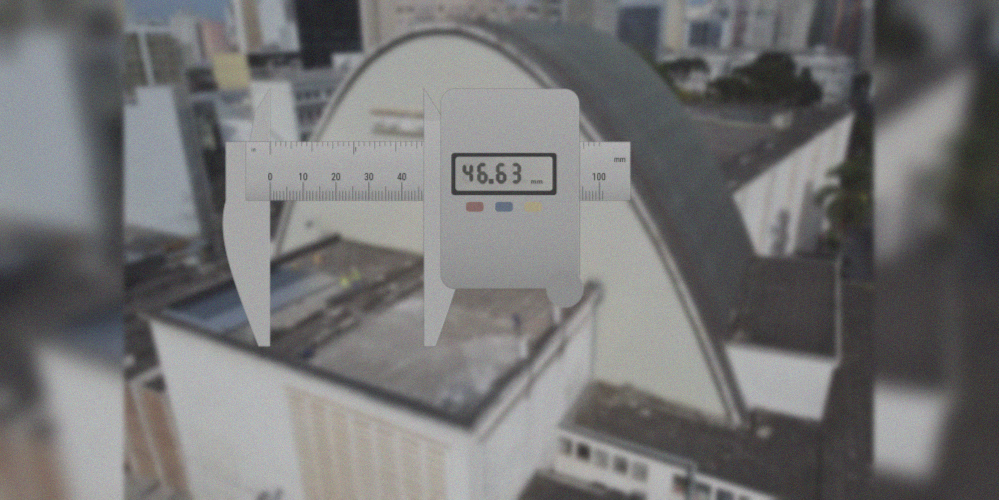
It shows 46.63; mm
